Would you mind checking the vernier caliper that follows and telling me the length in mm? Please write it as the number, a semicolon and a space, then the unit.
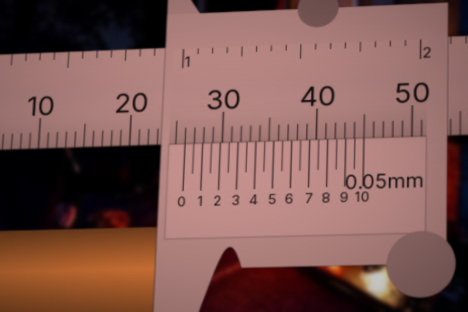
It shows 26.0; mm
